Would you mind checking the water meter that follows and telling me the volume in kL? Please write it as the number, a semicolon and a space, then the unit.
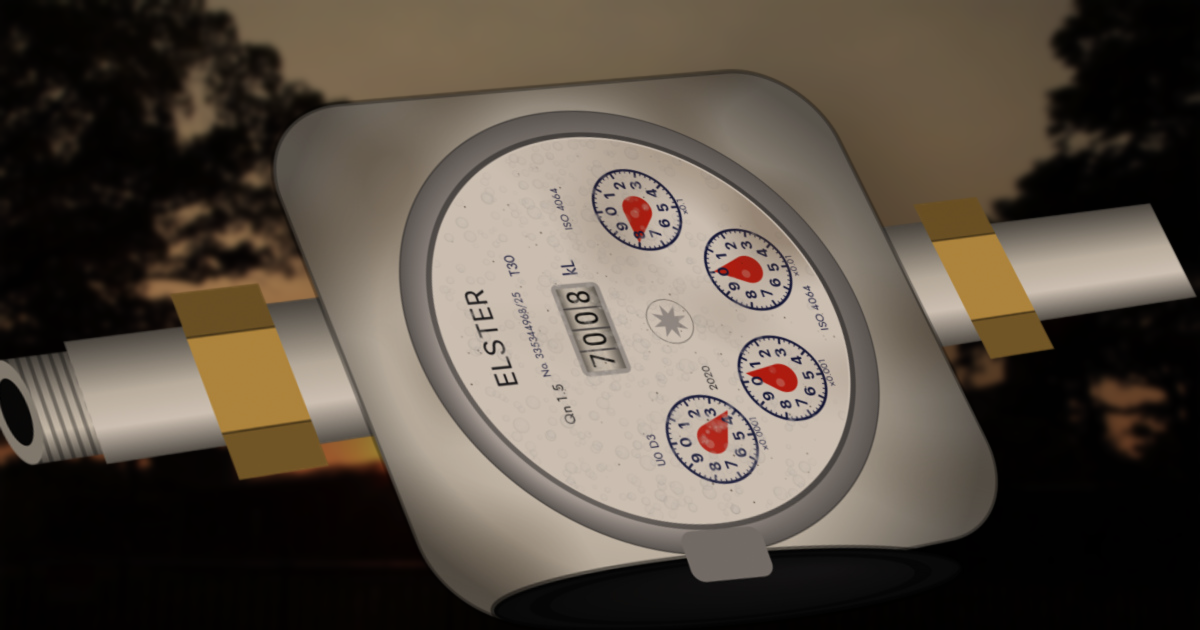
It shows 7008.8003; kL
